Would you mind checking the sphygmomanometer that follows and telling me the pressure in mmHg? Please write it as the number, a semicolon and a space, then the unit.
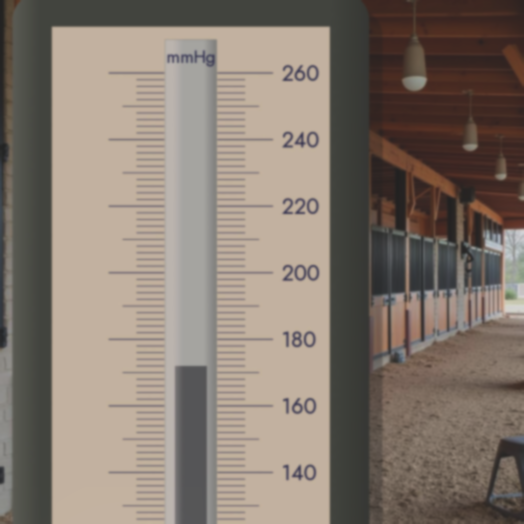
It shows 172; mmHg
